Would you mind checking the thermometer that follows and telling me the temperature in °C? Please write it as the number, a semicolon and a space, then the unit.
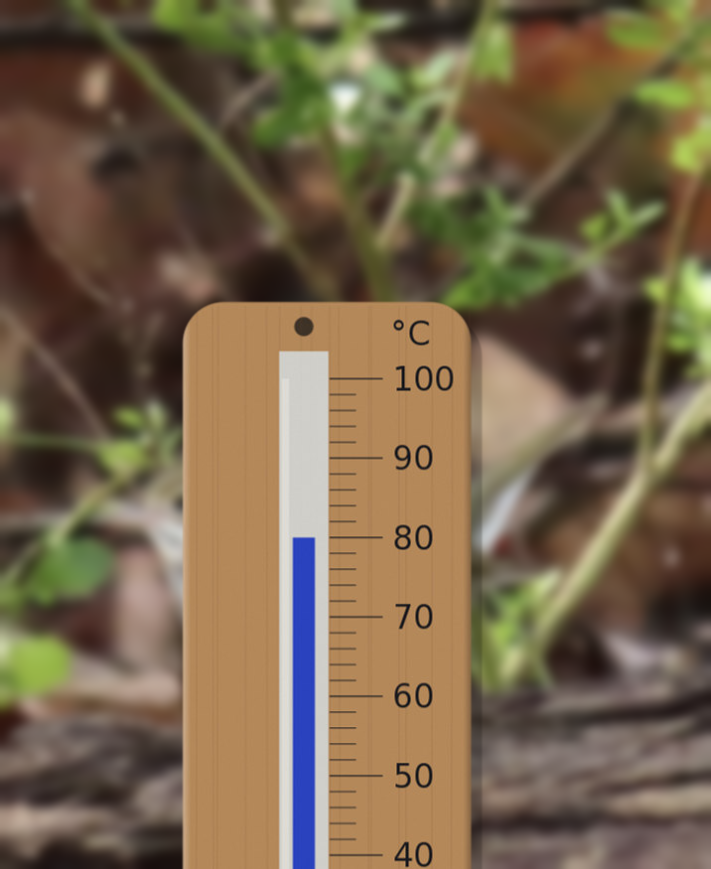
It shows 80; °C
